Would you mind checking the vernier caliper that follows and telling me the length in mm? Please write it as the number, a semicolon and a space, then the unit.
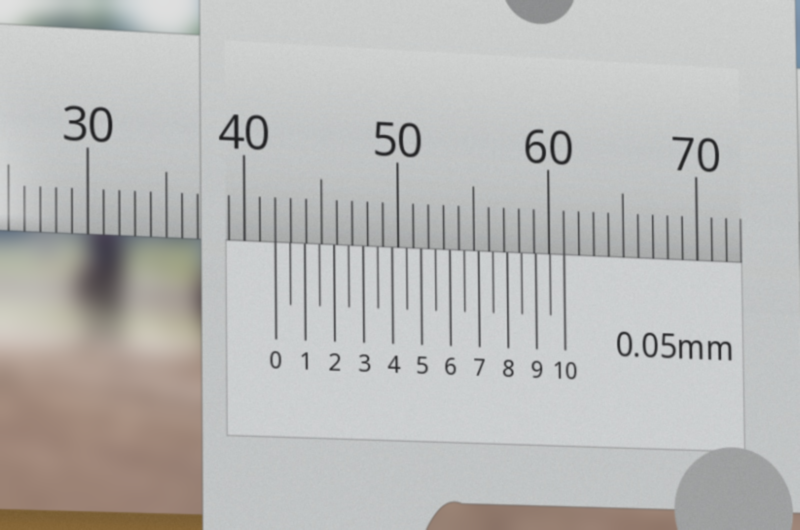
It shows 42.0; mm
